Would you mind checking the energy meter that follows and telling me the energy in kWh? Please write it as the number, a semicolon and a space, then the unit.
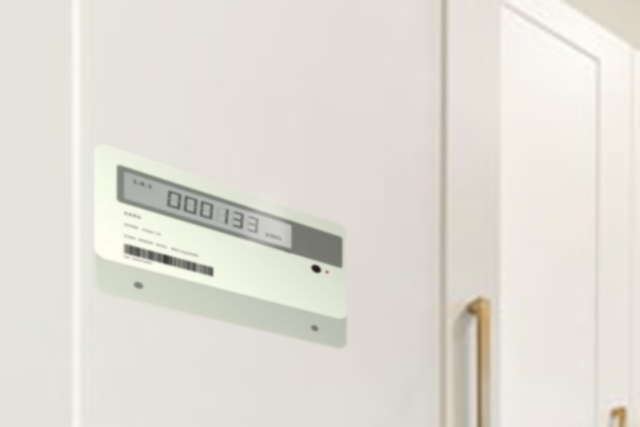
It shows 133; kWh
